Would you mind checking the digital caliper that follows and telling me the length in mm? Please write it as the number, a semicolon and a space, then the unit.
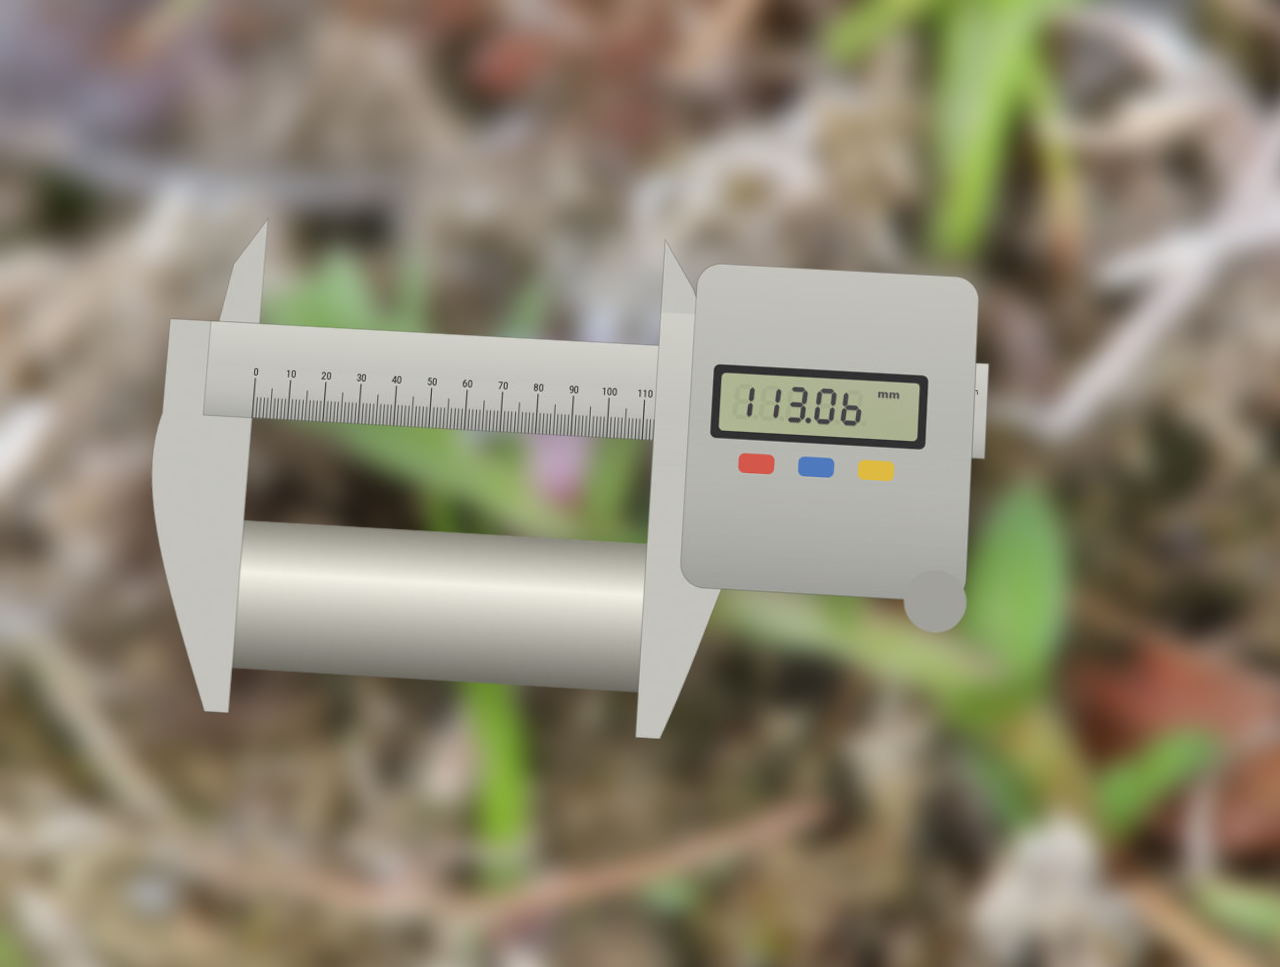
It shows 113.06; mm
